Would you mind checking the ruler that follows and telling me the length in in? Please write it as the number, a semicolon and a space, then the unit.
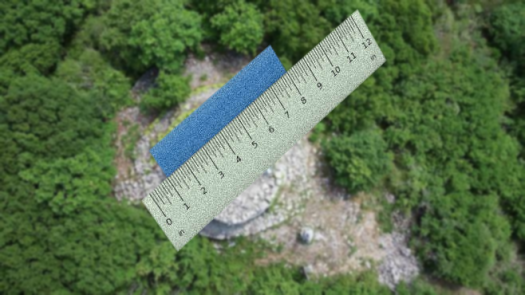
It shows 7; in
